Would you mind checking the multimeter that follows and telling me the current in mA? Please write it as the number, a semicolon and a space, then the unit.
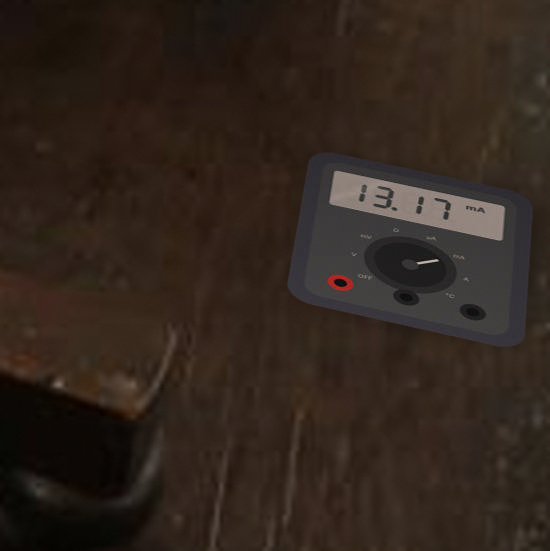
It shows 13.17; mA
